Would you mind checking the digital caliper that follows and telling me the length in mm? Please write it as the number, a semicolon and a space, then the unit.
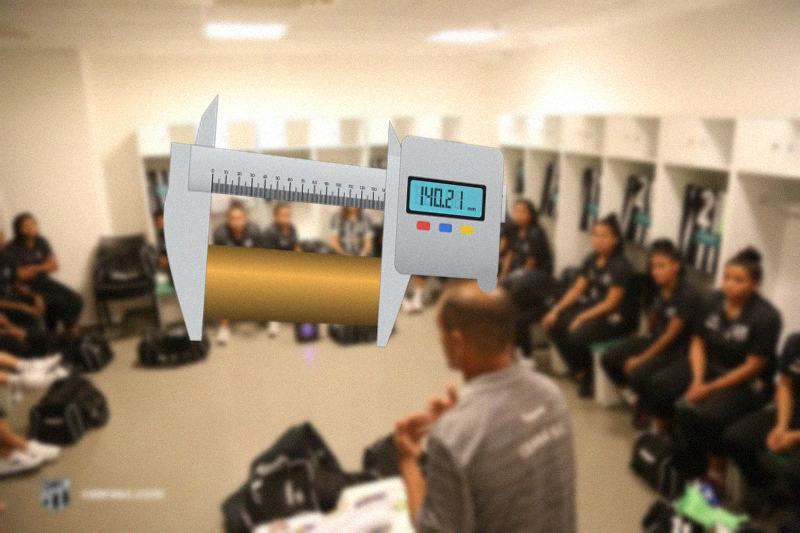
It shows 140.21; mm
